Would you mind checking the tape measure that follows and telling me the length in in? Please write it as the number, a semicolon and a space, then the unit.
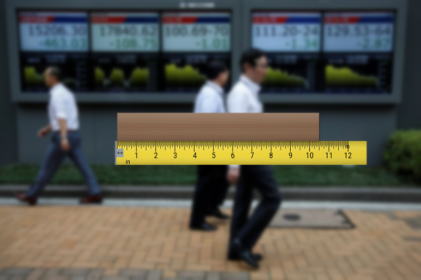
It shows 10.5; in
